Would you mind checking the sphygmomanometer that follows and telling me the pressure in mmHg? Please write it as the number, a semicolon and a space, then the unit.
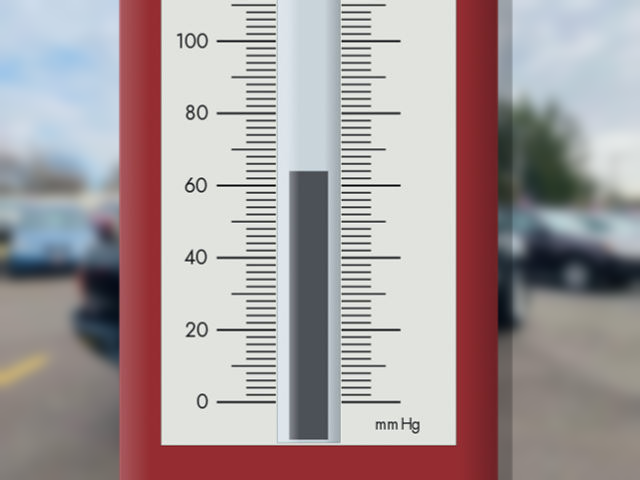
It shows 64; mmHg
